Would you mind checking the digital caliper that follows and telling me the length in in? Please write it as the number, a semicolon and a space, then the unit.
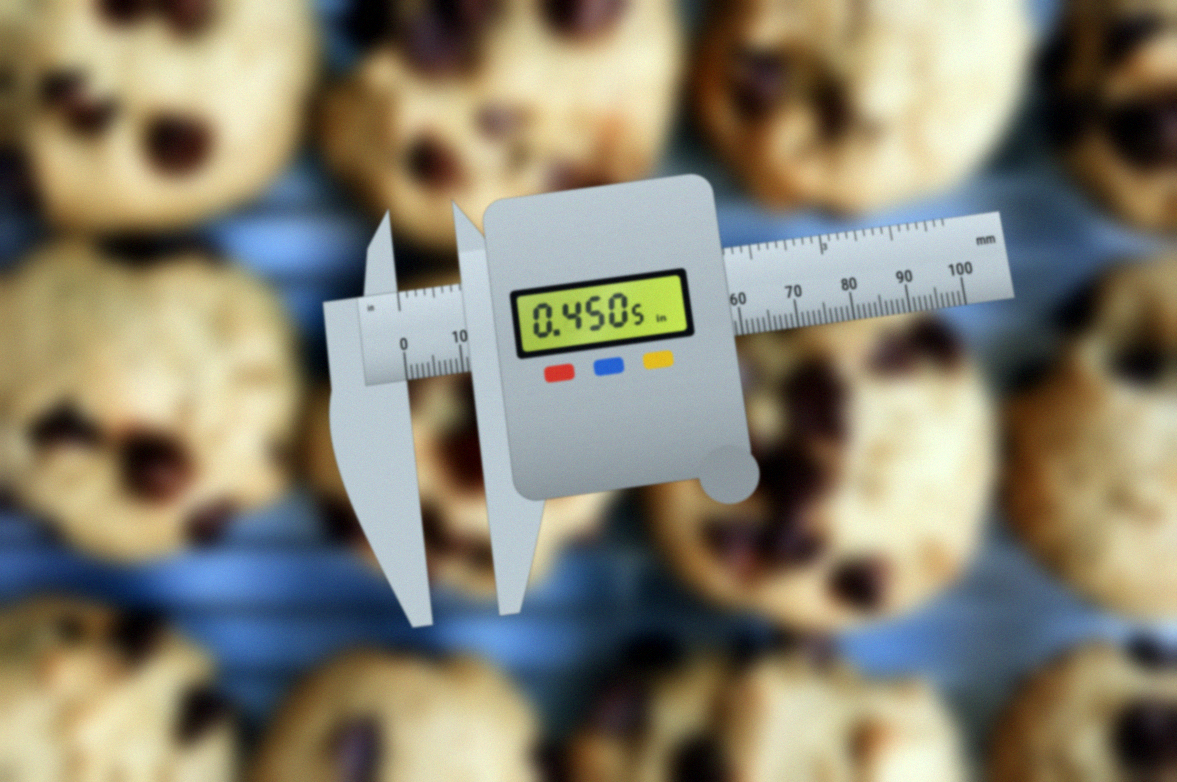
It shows 0.4505; in
